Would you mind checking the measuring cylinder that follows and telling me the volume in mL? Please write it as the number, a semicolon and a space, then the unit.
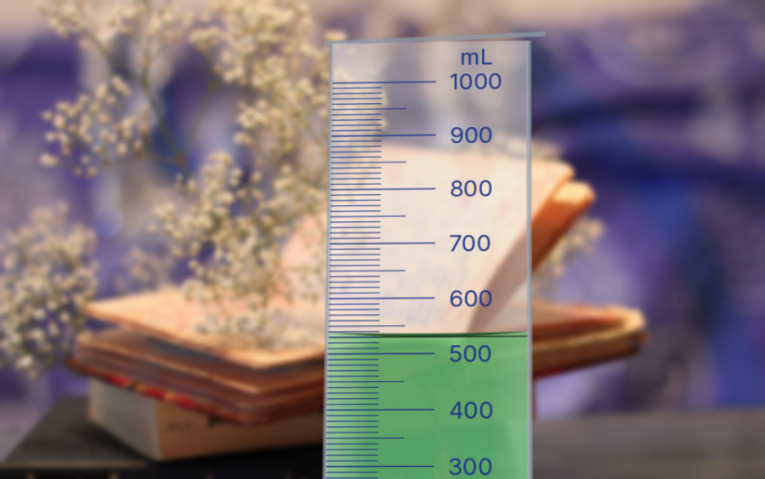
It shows 530; mL
